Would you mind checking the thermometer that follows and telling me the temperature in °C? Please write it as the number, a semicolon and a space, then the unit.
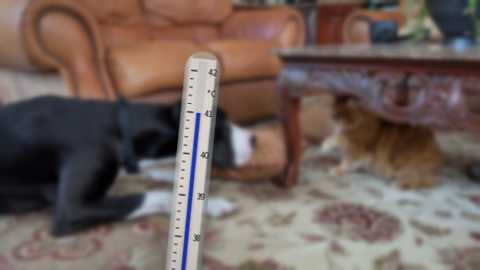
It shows 41; °C
